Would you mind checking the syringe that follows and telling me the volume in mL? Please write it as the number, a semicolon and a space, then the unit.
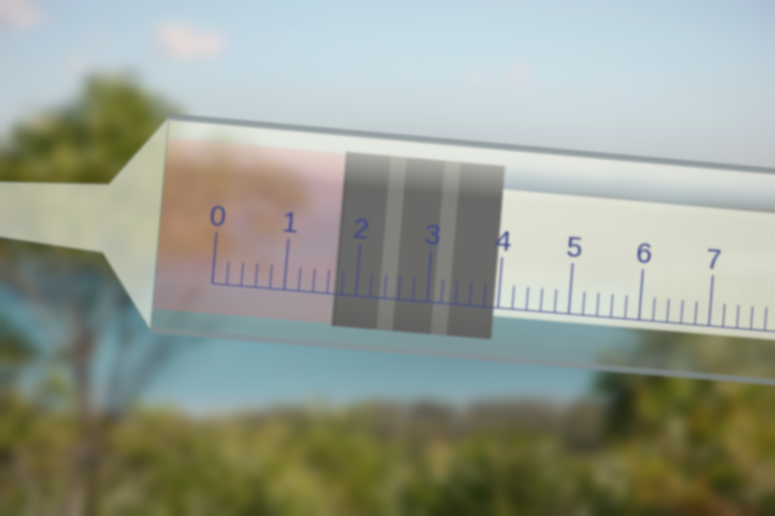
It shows 1.7; mL
